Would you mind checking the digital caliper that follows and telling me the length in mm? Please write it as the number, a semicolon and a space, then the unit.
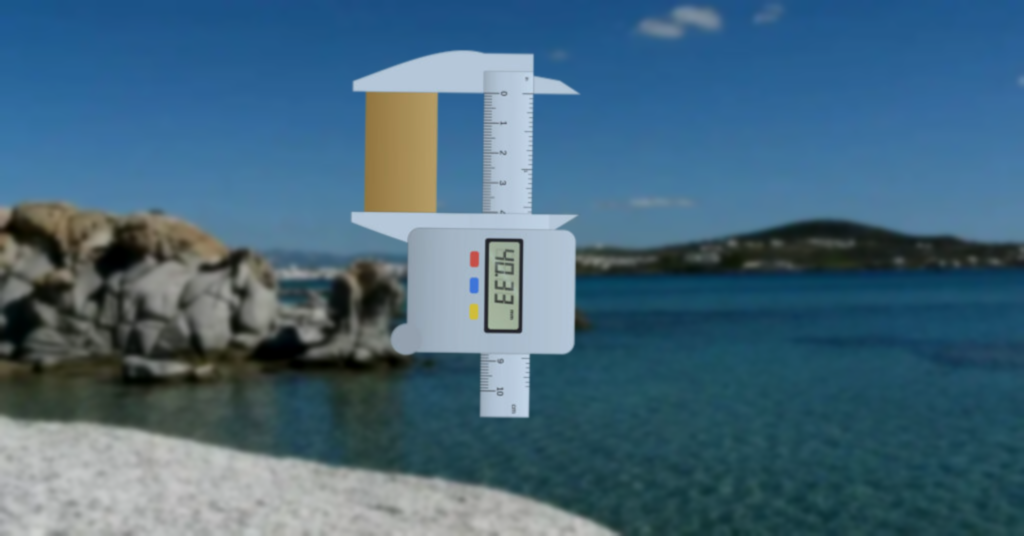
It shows 40.33; mm
